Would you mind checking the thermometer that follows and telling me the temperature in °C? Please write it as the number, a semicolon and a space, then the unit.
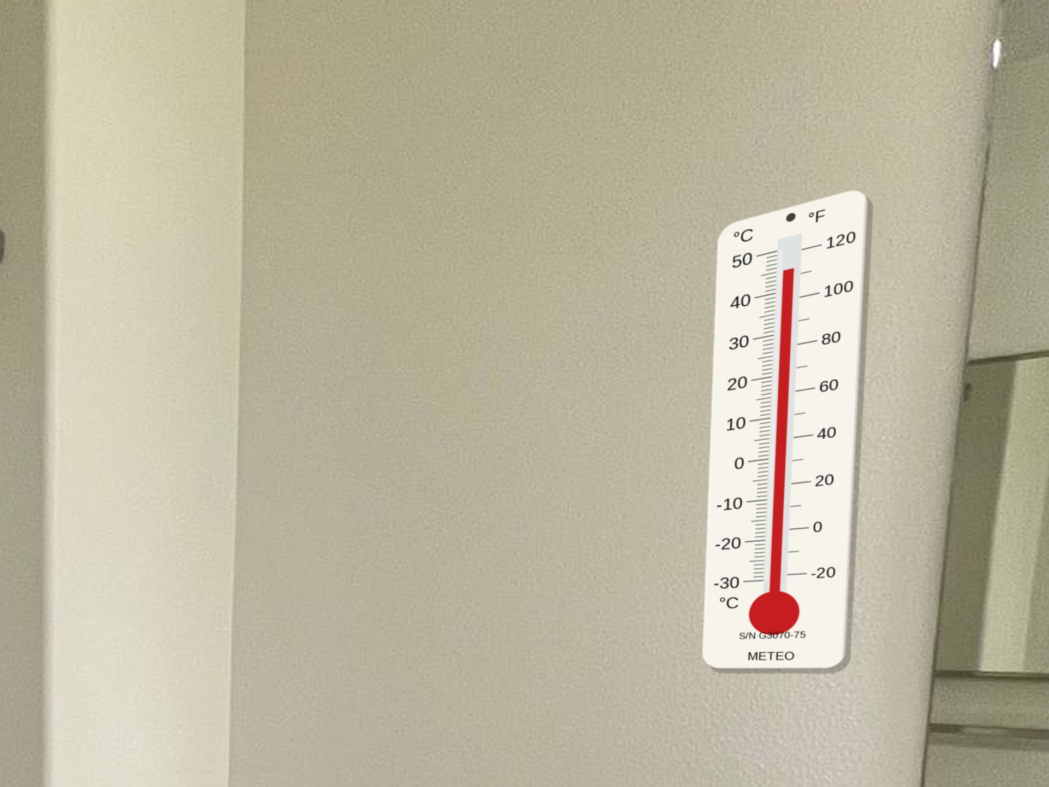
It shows 45; °C
